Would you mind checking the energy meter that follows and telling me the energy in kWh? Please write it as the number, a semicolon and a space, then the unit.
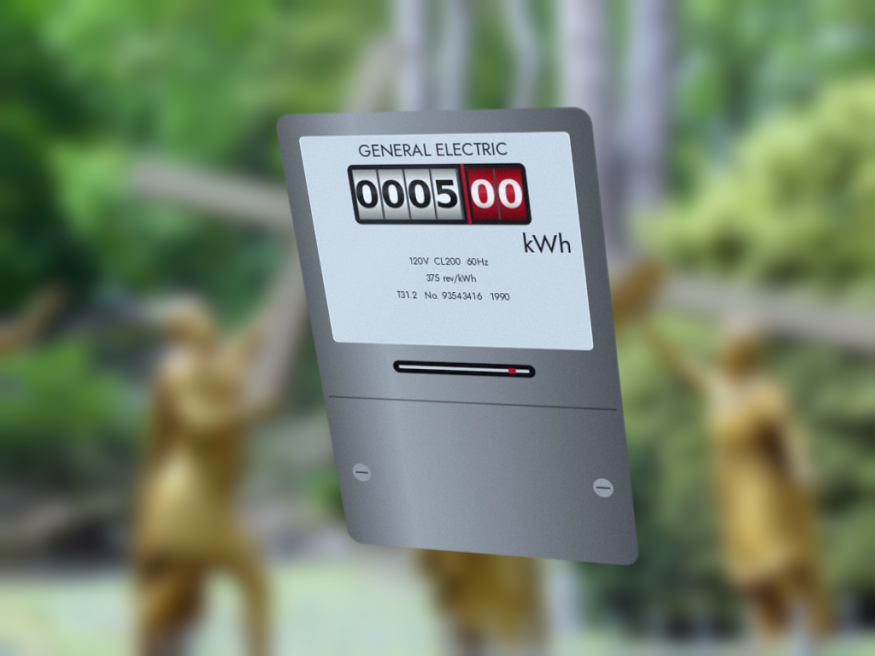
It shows 5.00; kWh
